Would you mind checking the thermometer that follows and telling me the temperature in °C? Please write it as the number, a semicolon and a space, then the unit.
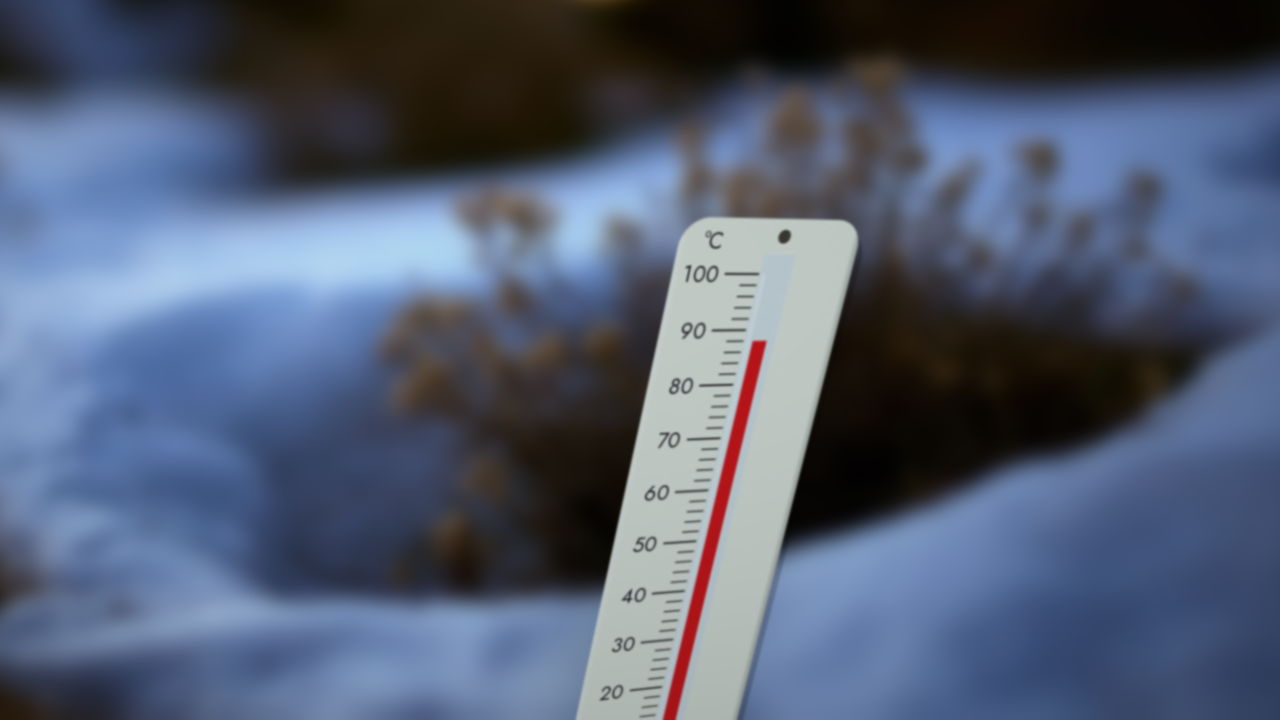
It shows 88; °C
